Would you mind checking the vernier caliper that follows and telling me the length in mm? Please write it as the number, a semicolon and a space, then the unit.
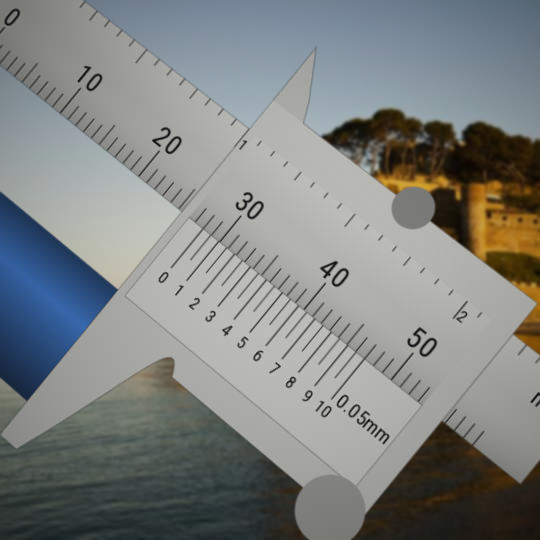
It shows 28.0; mm
